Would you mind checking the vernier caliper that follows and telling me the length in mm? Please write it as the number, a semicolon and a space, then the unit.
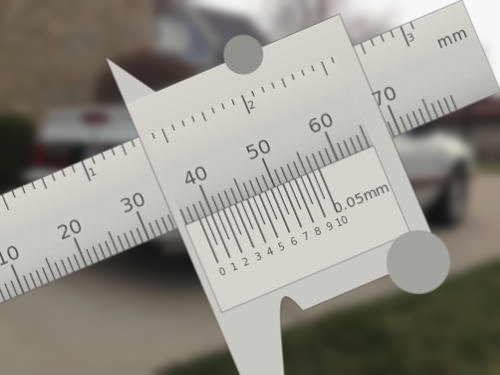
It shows 38.0; mm
